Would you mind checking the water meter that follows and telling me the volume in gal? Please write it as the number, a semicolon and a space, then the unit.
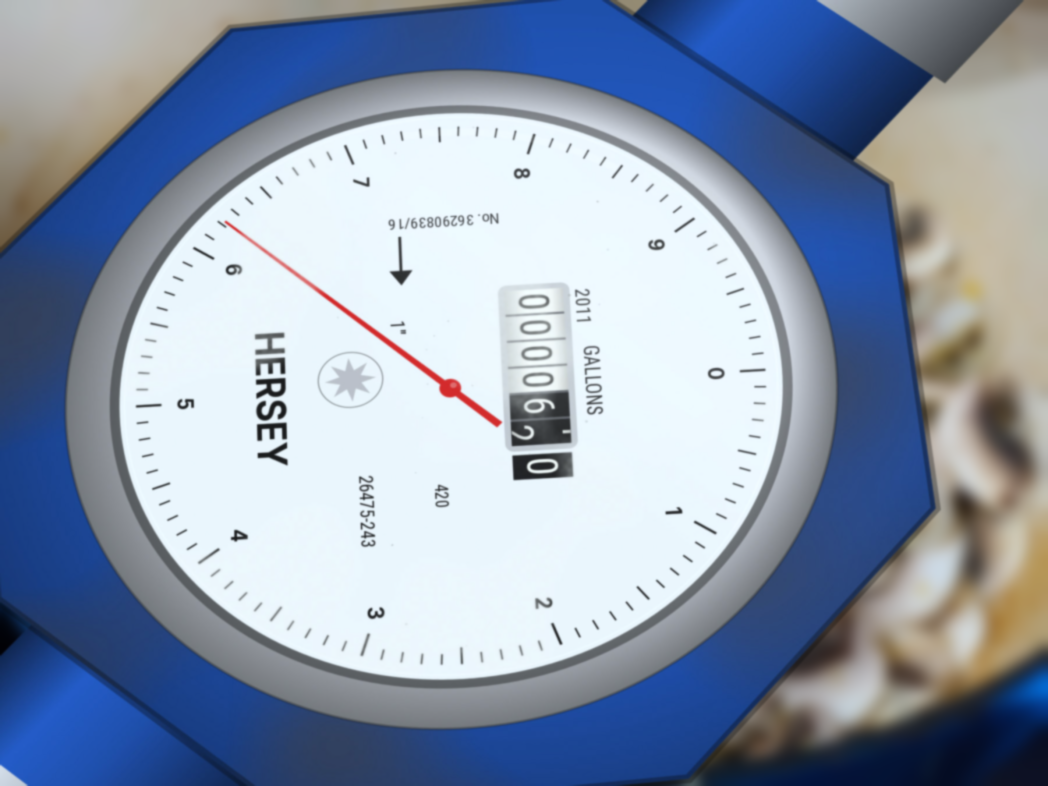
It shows 616.2; gal
